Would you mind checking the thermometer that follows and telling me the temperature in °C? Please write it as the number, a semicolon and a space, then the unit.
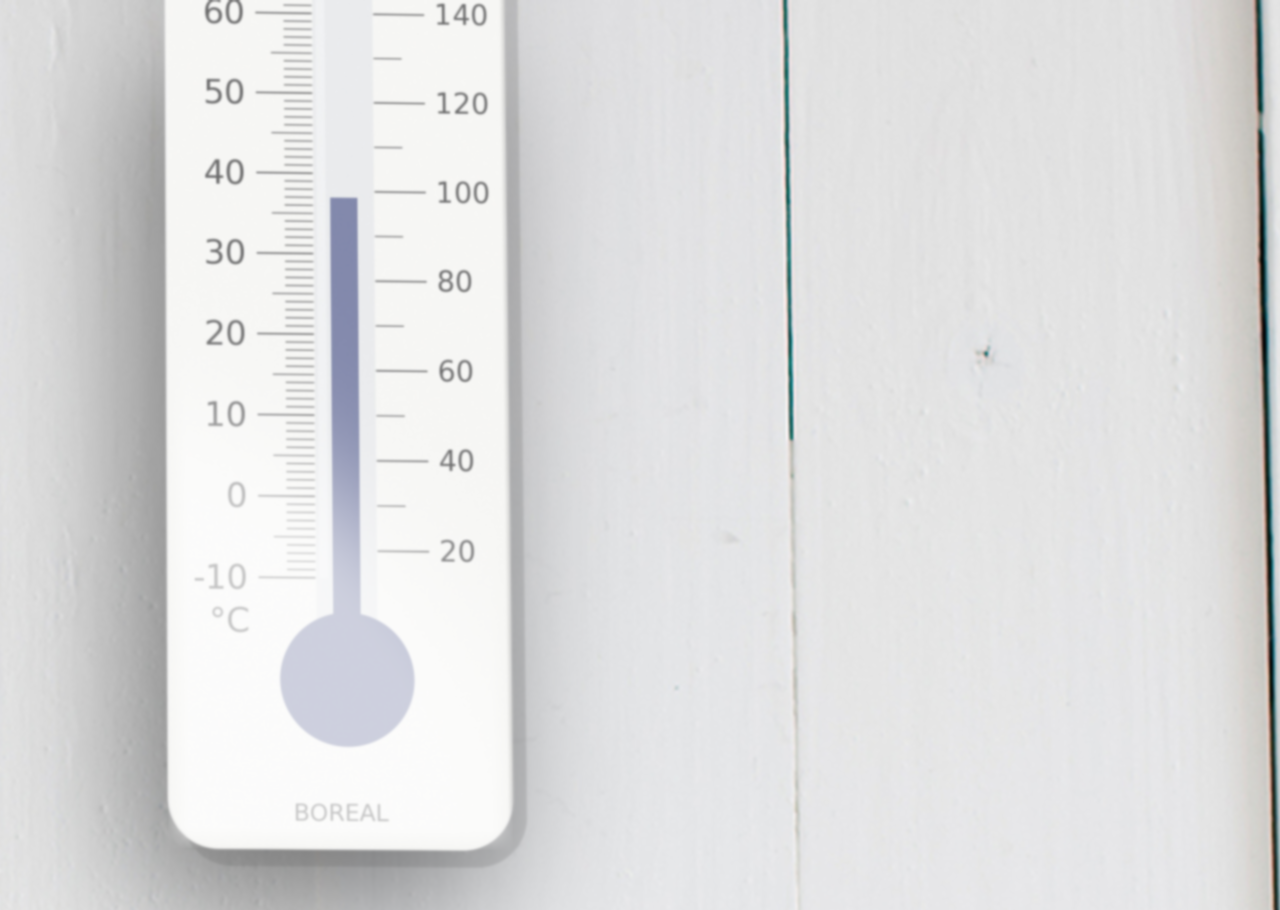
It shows 37; °C
